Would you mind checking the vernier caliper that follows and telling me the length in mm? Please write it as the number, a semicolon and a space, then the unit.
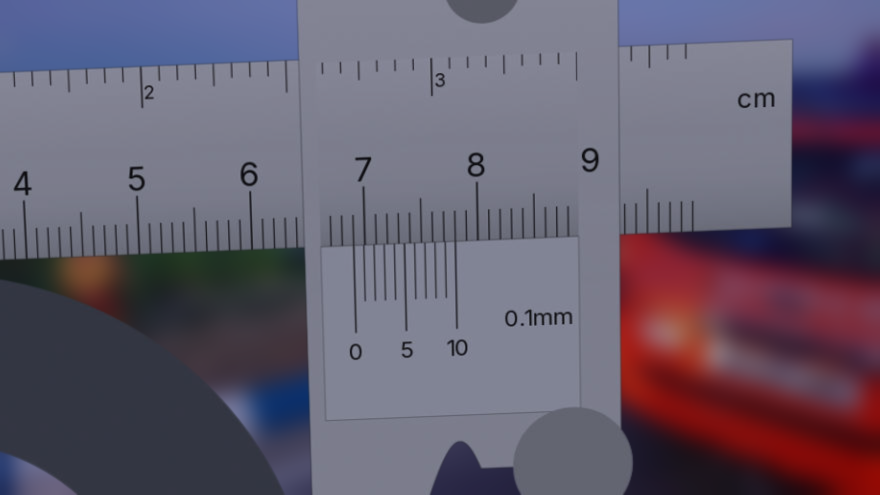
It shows 69.0; mm
